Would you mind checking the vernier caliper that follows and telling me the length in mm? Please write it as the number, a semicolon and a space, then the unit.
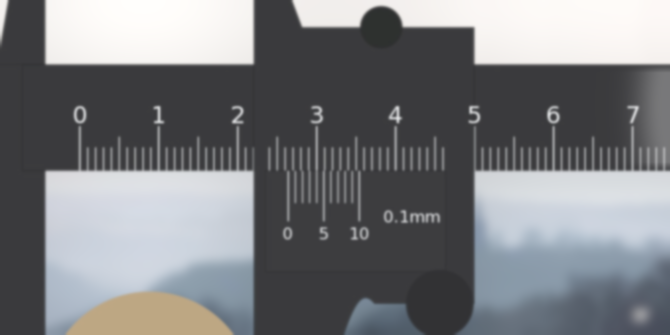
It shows 26.4; mm
